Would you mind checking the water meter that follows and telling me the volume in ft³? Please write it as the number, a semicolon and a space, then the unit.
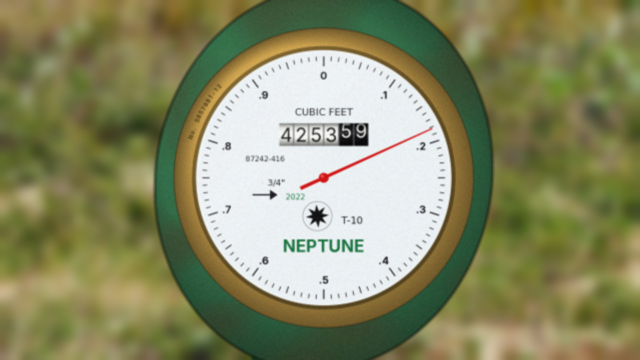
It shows 425359.18; ft³
